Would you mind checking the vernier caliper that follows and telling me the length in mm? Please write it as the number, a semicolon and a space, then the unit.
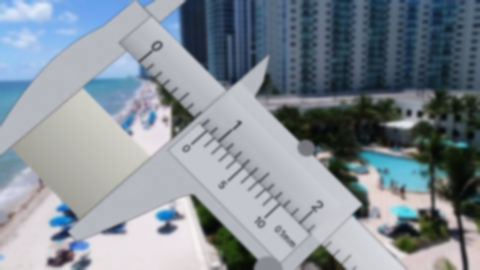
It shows 8.6; mm
